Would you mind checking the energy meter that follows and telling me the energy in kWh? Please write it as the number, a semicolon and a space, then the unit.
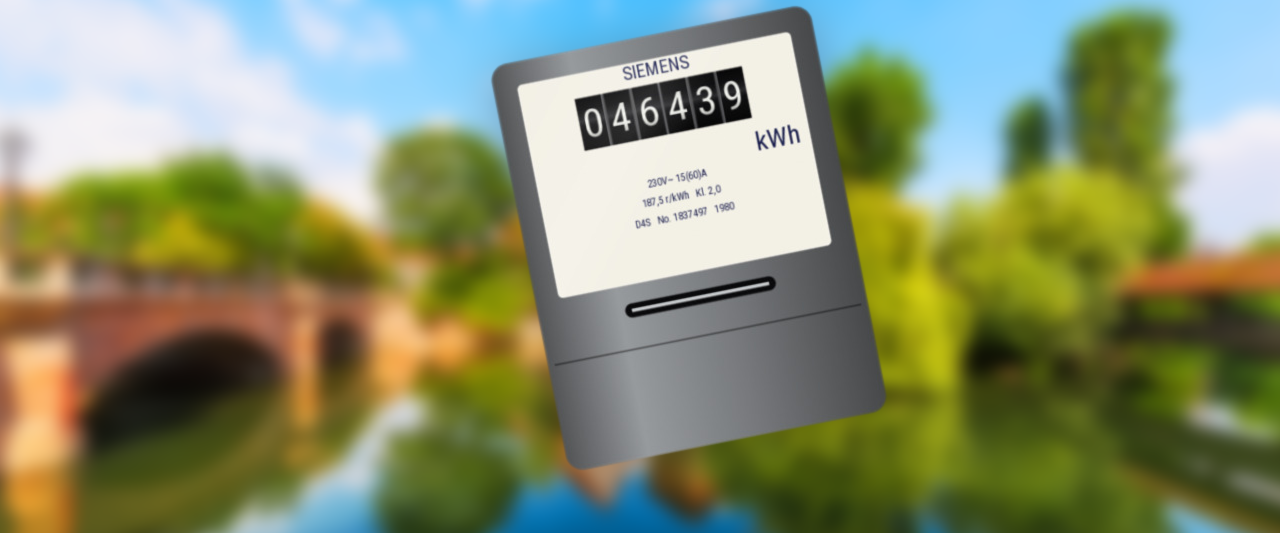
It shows 46439; kWh
